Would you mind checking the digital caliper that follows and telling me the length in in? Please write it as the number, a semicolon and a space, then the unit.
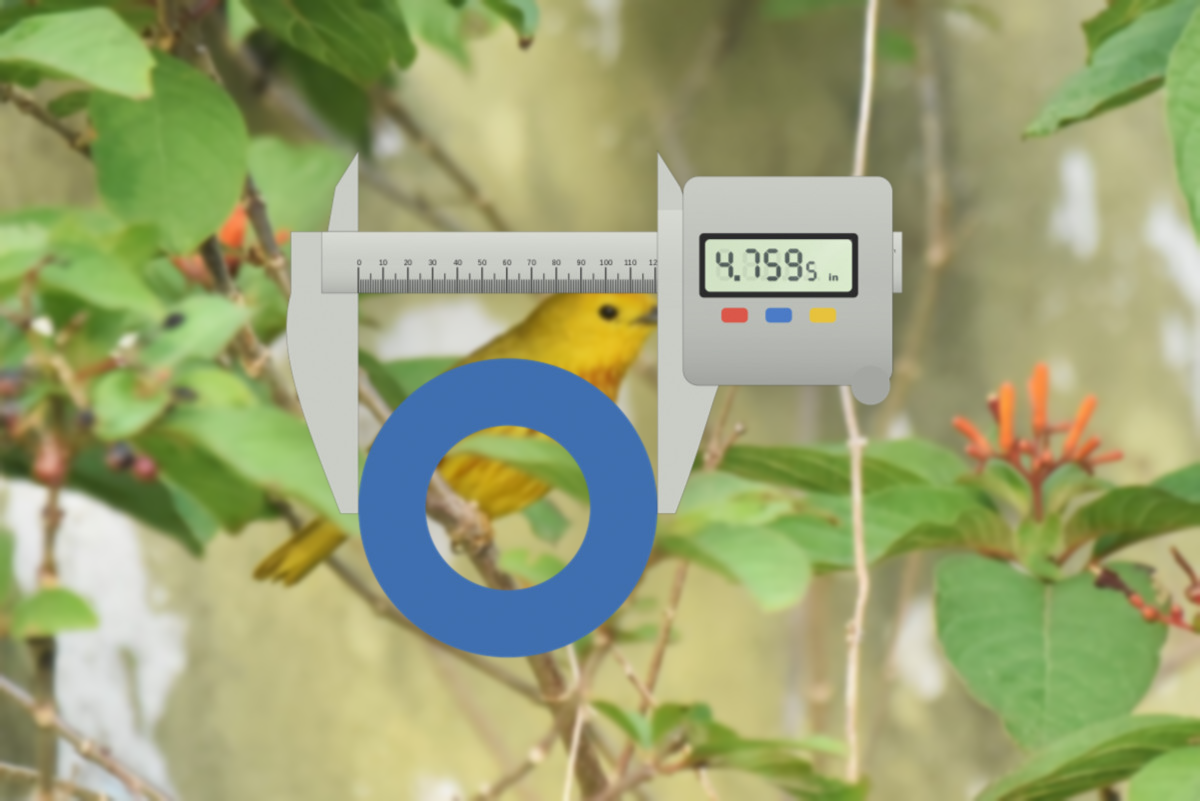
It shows 4.7595; in
